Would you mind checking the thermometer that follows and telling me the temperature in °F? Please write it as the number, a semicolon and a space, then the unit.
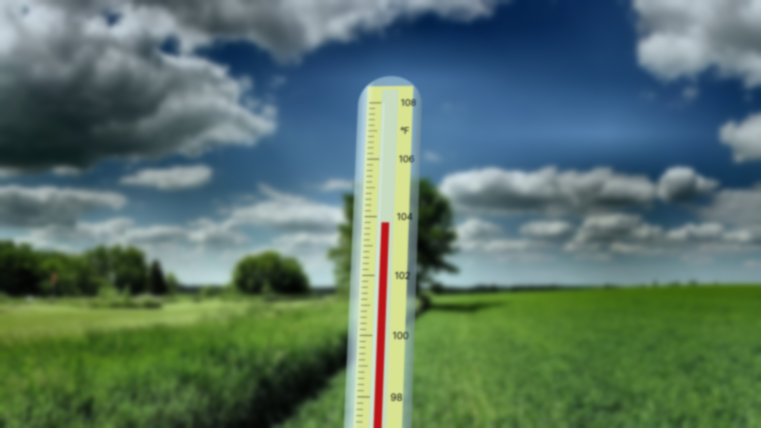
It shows 103.8; °F
